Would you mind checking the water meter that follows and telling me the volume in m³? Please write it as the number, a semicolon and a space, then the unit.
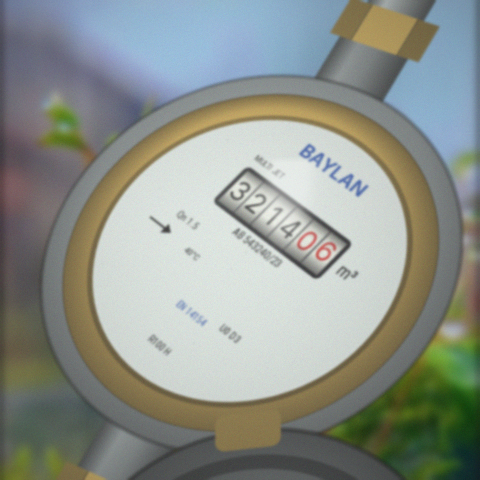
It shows 3214.06; m³
